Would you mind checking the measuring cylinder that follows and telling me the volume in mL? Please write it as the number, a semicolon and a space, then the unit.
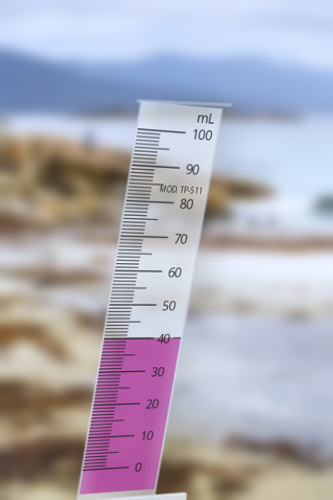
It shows 40; mL
